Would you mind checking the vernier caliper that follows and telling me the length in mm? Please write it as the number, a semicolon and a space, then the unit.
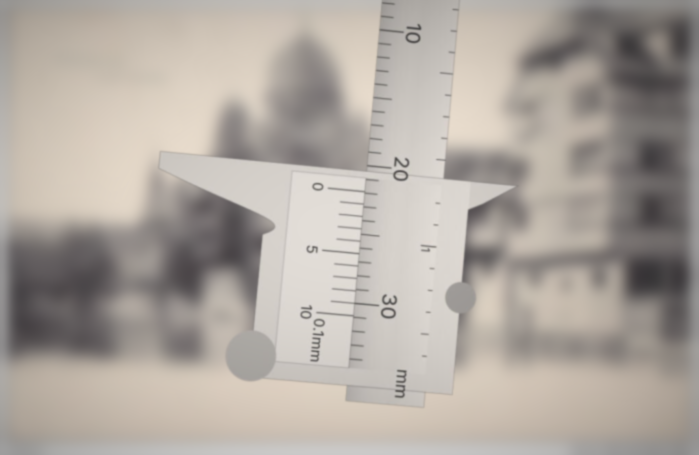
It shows 21.9; mm
